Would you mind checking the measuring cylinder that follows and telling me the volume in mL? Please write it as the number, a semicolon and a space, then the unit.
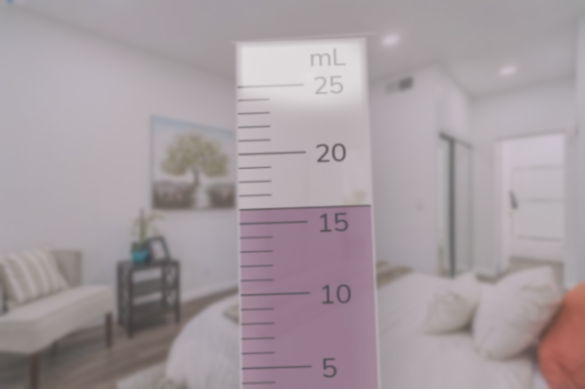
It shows 16; mL
